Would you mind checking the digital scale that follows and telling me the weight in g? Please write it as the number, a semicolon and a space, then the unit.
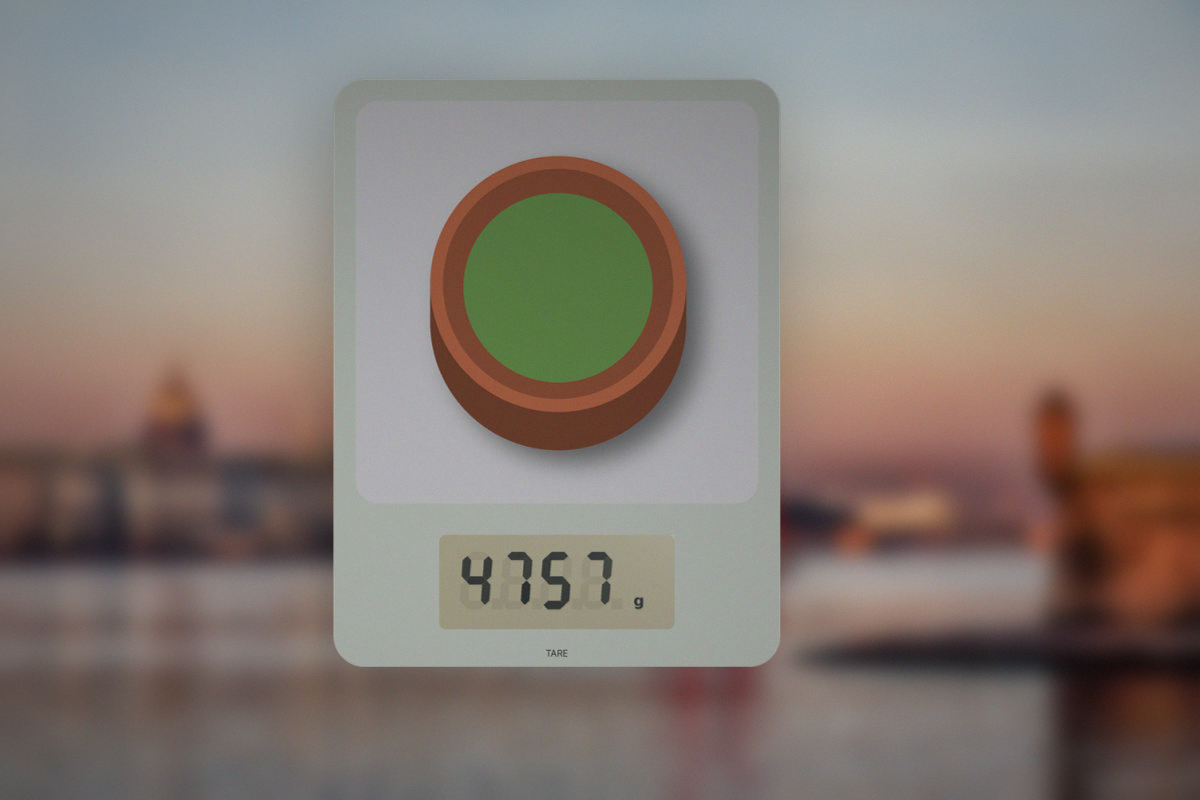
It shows 4757; g
